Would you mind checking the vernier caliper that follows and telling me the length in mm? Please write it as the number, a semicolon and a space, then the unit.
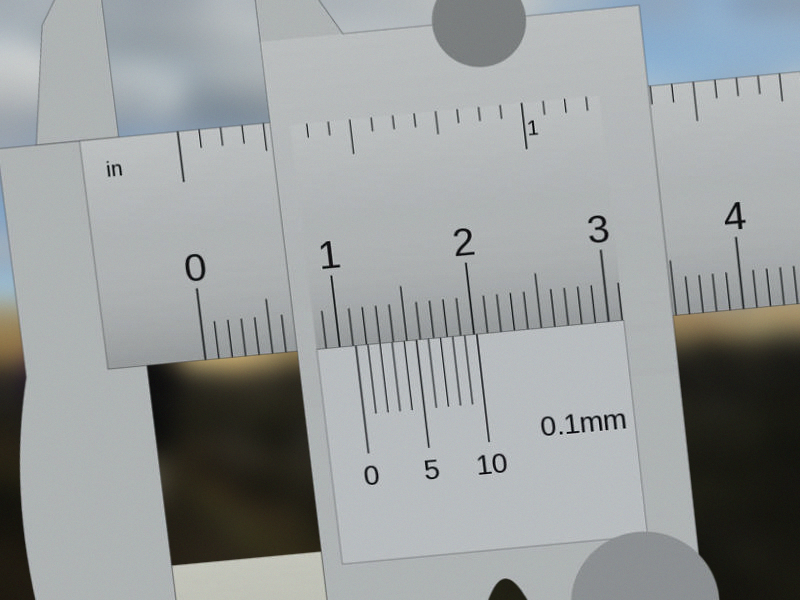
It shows 11.2; mm
